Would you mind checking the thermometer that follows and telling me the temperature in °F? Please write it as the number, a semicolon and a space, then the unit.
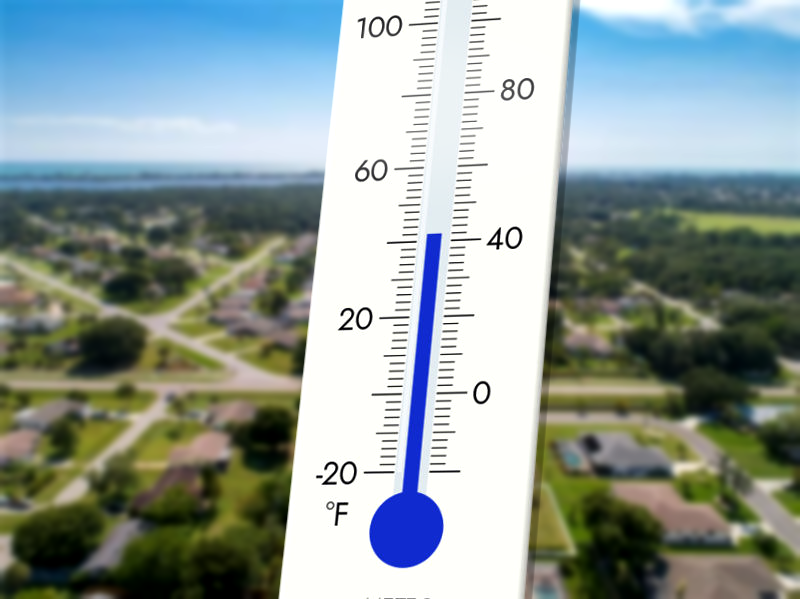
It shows 42; °F
